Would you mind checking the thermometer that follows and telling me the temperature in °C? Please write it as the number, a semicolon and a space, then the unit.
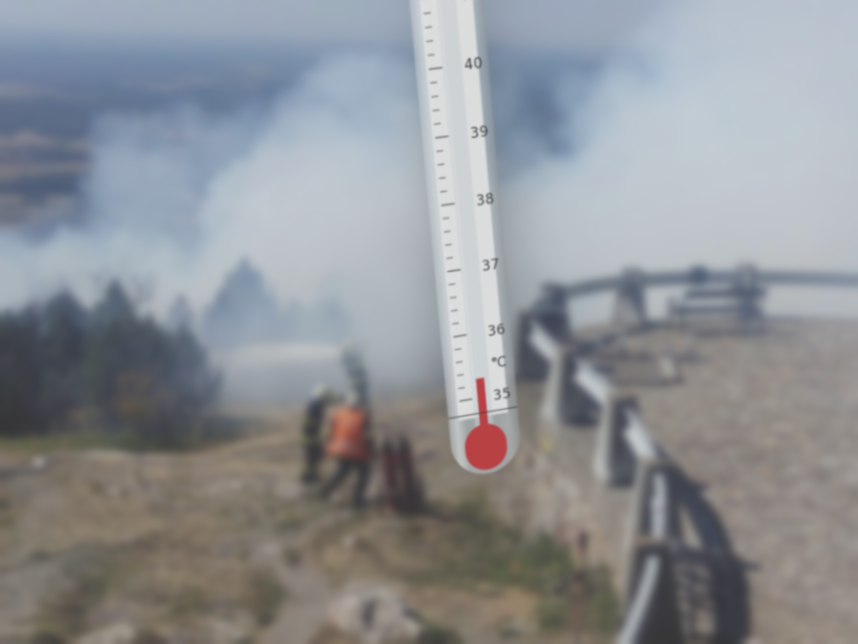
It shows 35.3; °C
